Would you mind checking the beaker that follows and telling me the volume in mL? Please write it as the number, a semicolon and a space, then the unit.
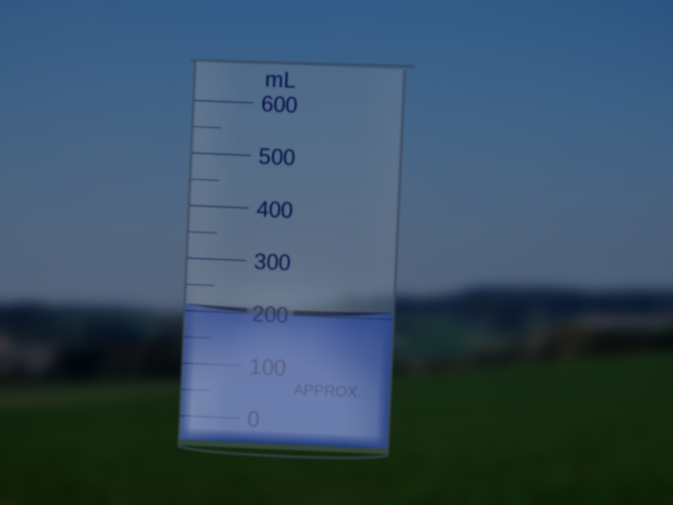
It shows 200; mL
